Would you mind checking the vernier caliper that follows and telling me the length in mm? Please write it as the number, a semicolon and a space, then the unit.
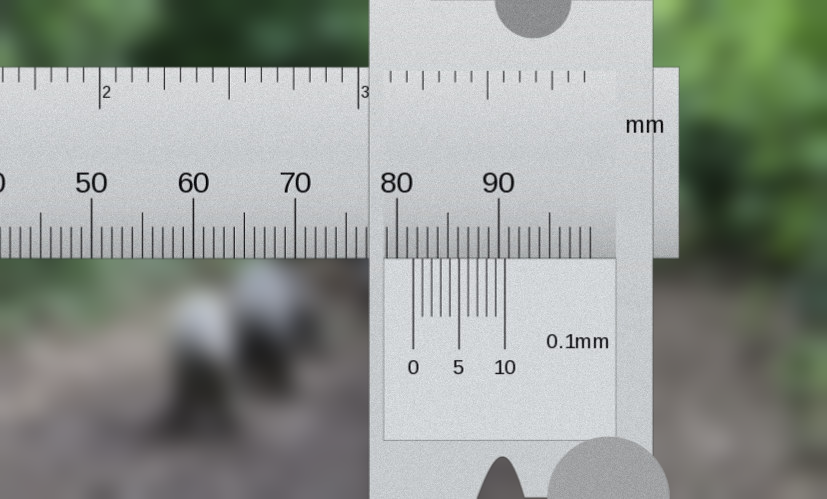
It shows 81.6; mm
